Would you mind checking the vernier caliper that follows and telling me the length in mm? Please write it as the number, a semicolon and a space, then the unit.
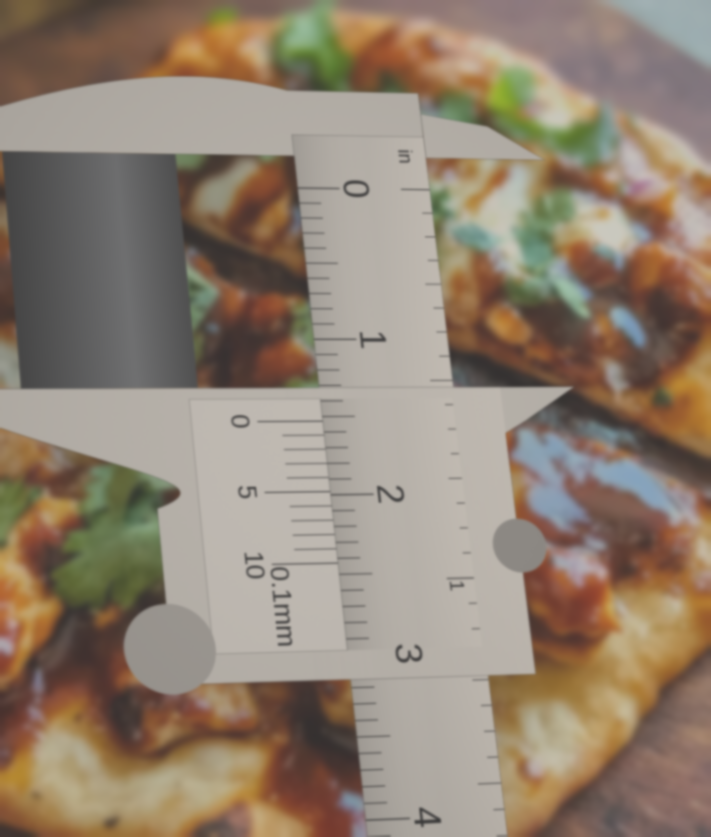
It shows 15.3; mm
